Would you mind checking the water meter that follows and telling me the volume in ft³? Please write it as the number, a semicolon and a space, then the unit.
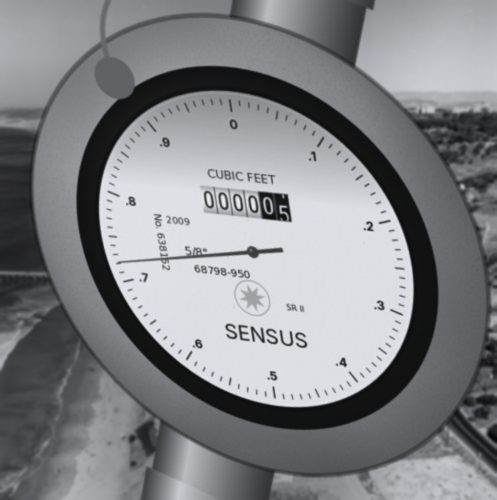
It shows 4.72; ft³
